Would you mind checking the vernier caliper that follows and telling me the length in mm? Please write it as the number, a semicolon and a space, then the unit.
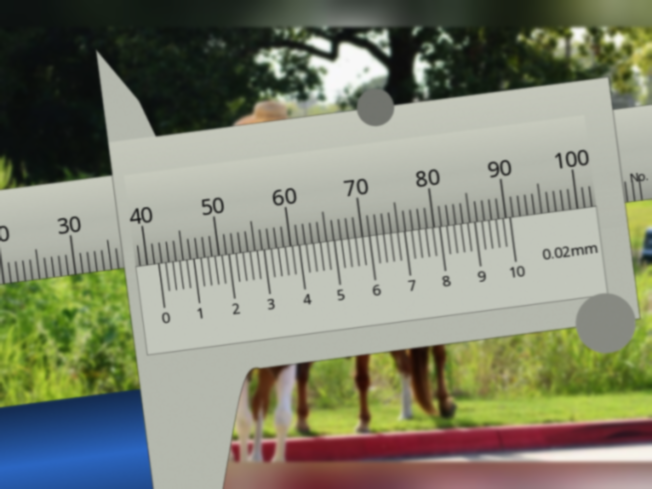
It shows 41.6; mm
